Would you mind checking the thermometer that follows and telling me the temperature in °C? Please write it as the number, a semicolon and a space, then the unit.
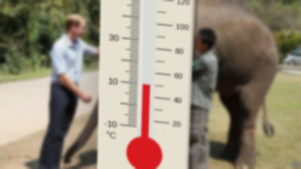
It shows 10; °C
